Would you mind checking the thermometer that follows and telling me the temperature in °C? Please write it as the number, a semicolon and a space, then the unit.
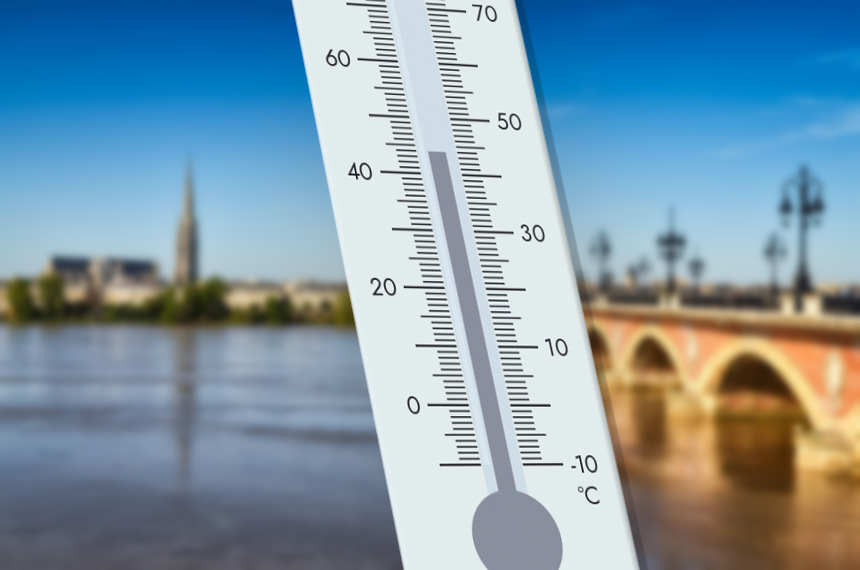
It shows 44; °C
